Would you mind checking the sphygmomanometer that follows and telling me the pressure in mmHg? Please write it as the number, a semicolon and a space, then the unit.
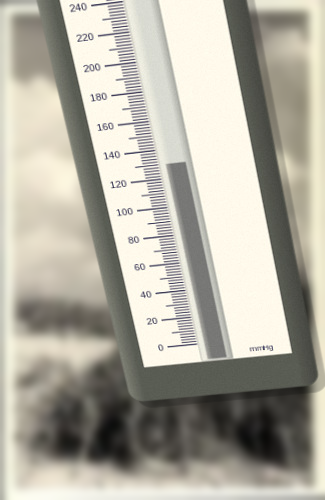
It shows 130; mmHg
